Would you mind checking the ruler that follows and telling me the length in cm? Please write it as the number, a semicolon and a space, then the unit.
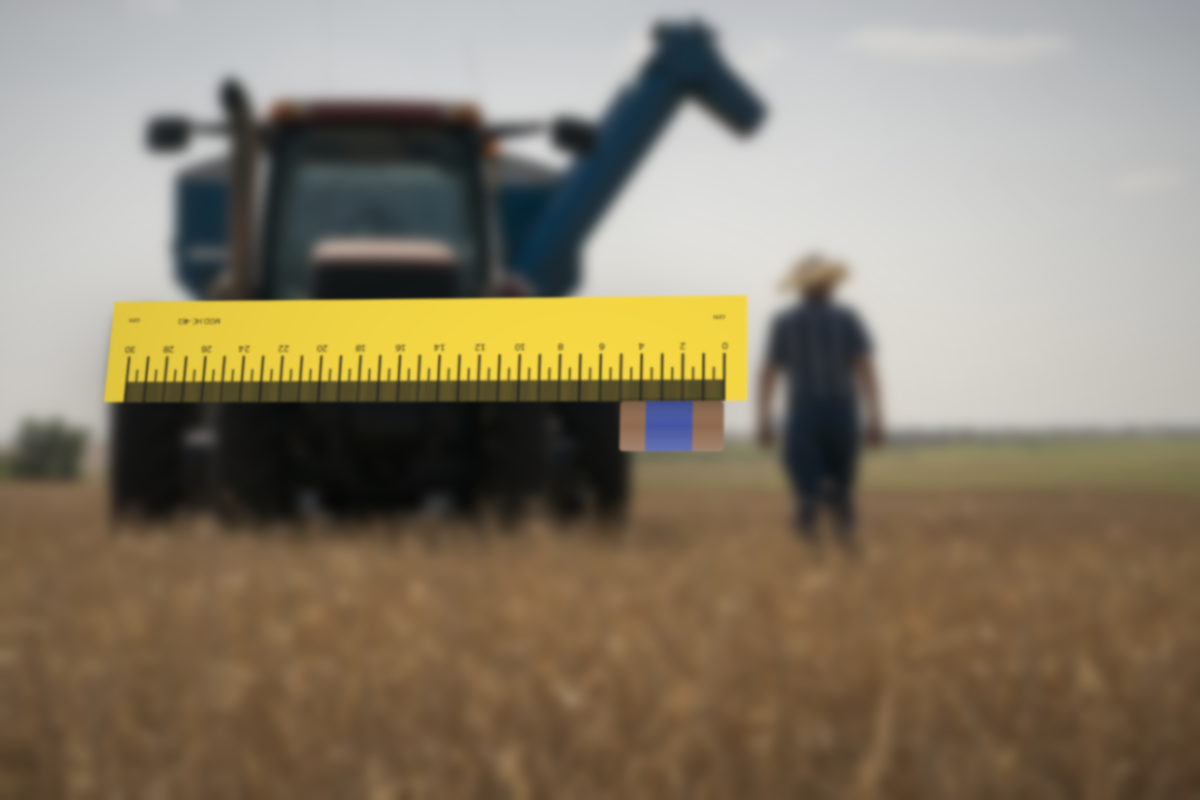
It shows 5; cm
